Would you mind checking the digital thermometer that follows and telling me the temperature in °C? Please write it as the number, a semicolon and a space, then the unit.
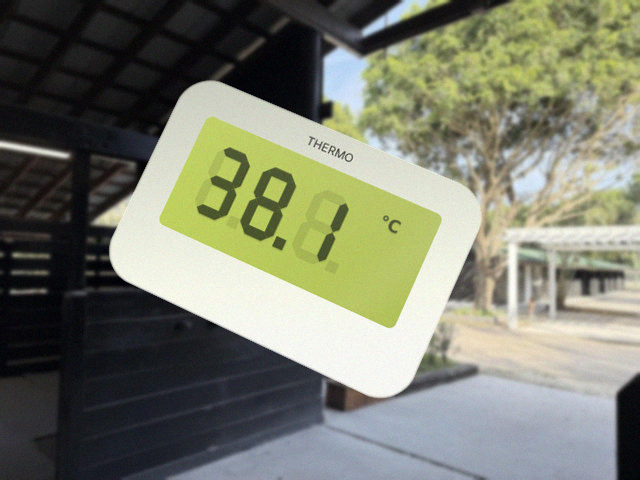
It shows 38.1; °C
